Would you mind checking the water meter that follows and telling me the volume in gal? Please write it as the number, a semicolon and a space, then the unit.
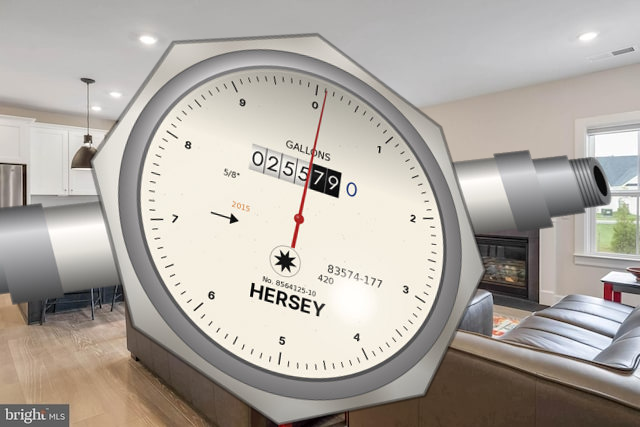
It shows 255790.1; gal
